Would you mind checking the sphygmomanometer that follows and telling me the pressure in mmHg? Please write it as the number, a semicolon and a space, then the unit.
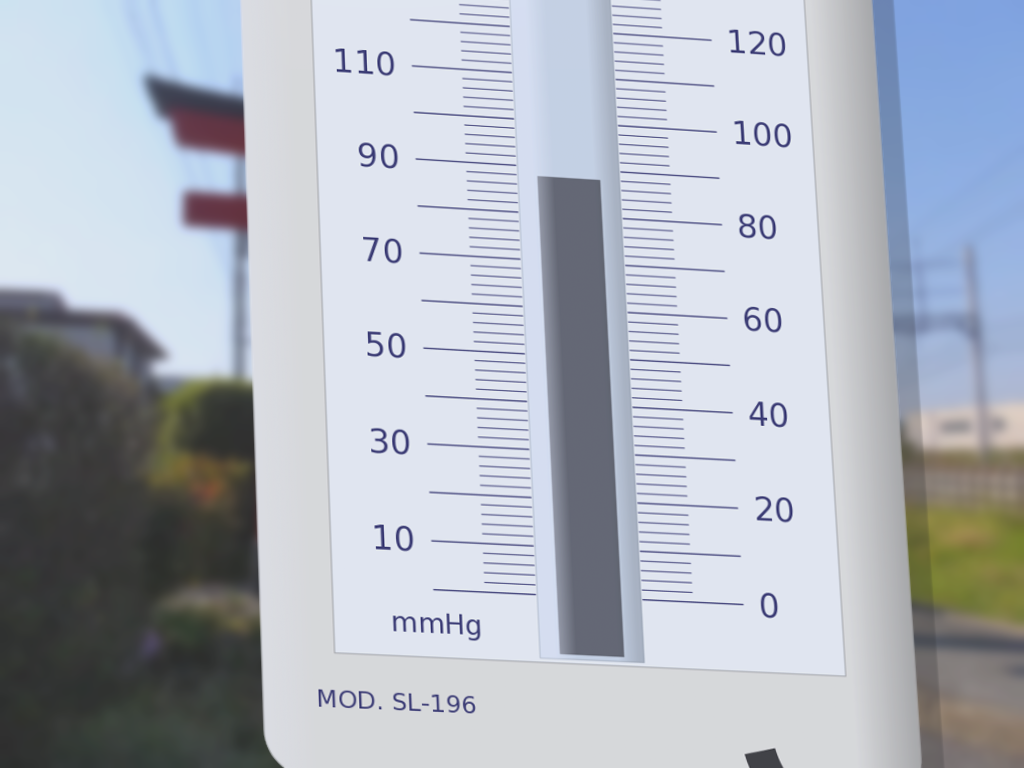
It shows 88; mmHg
